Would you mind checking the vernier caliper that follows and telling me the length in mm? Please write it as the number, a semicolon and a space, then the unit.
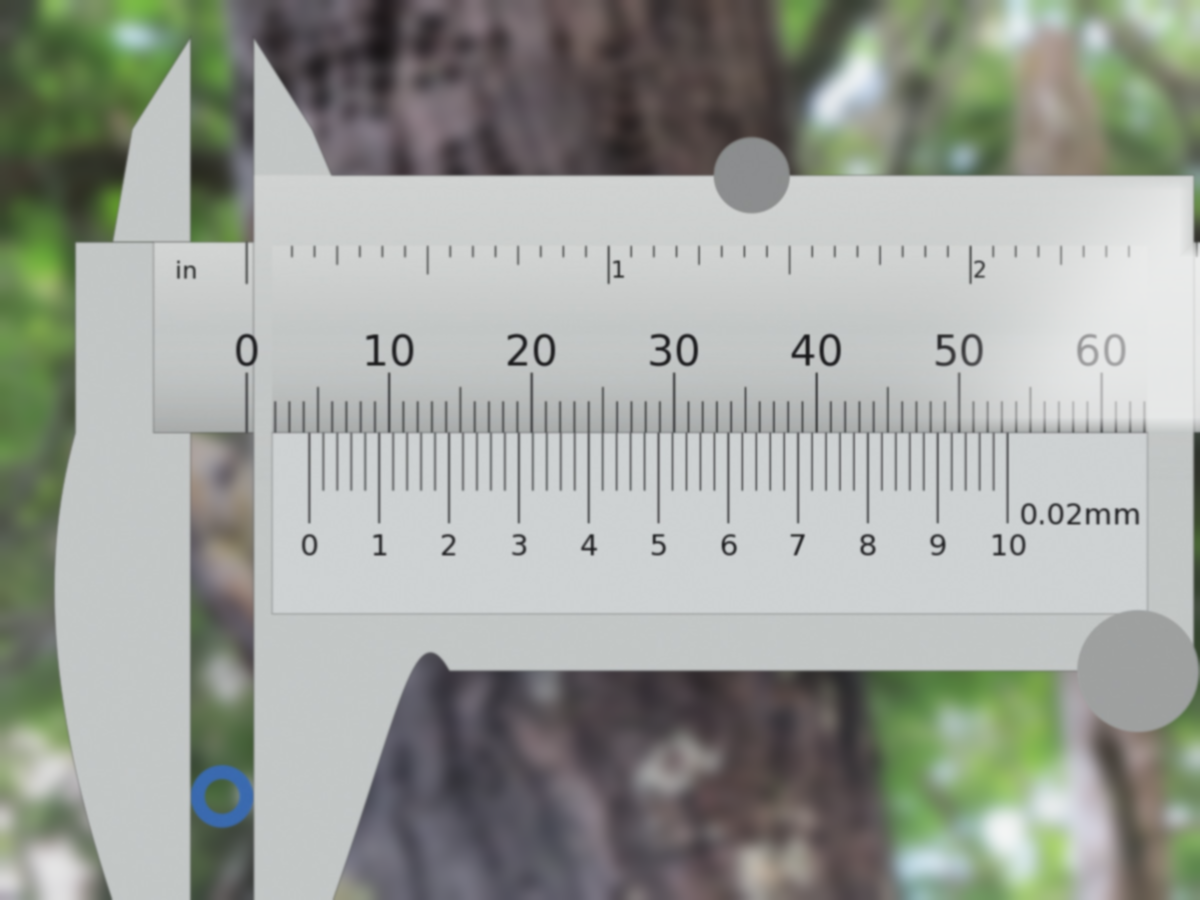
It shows 4.4; mm
